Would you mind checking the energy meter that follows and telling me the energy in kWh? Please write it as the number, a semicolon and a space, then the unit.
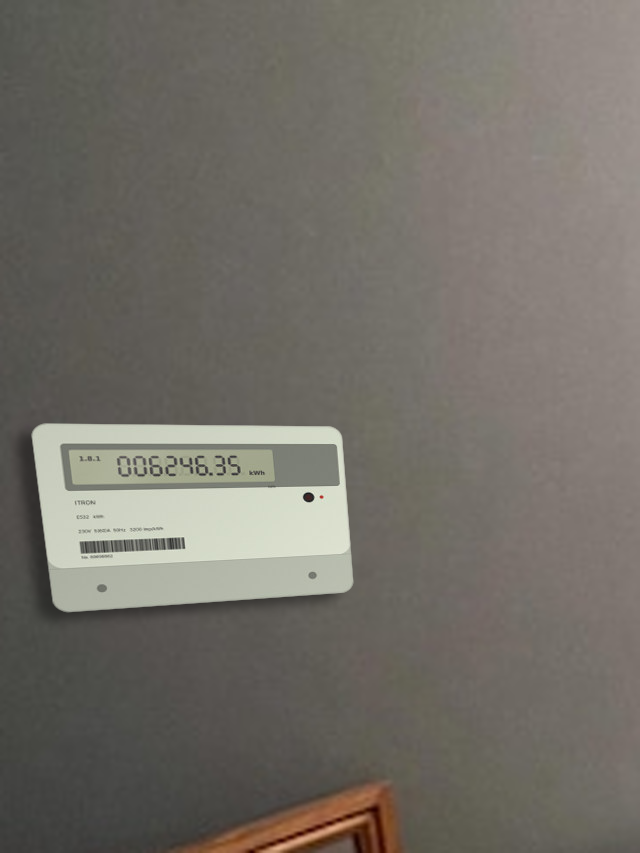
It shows 6246.35; kWh
